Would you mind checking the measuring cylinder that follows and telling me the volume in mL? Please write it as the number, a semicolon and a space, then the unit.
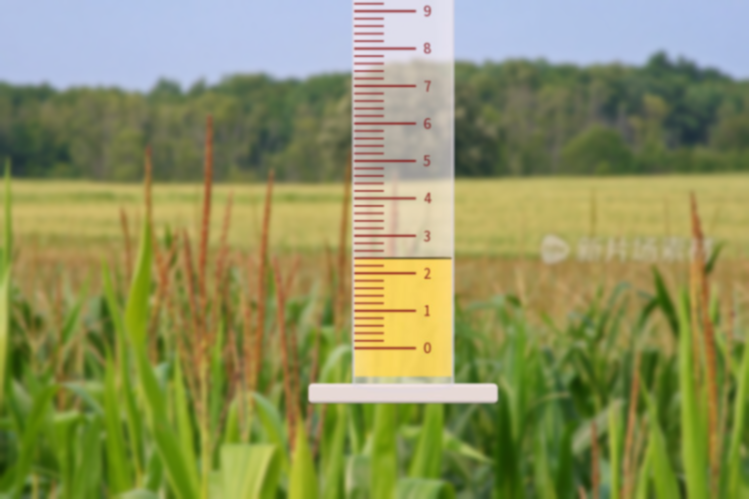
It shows 2.4; mL
